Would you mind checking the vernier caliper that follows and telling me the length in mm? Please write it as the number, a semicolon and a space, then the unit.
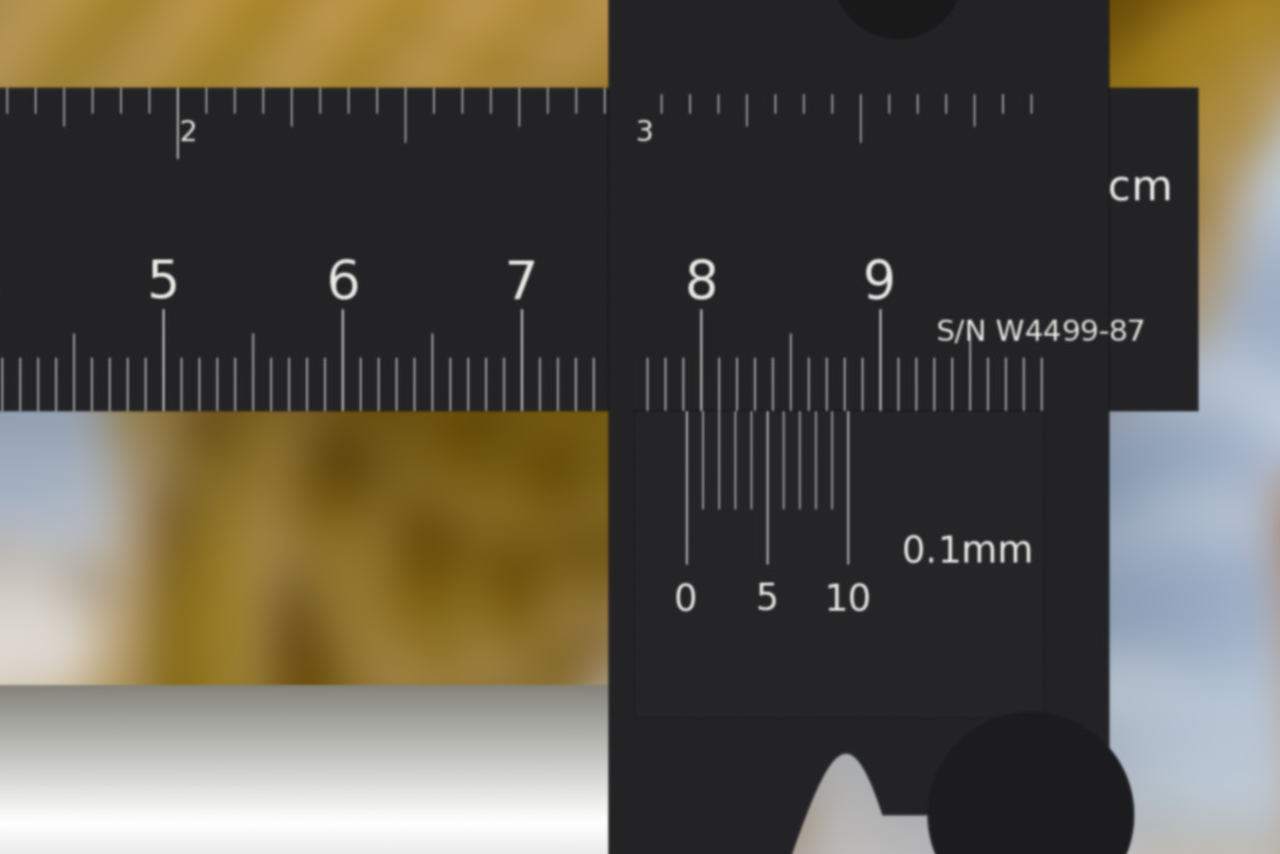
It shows 79.2; mm
